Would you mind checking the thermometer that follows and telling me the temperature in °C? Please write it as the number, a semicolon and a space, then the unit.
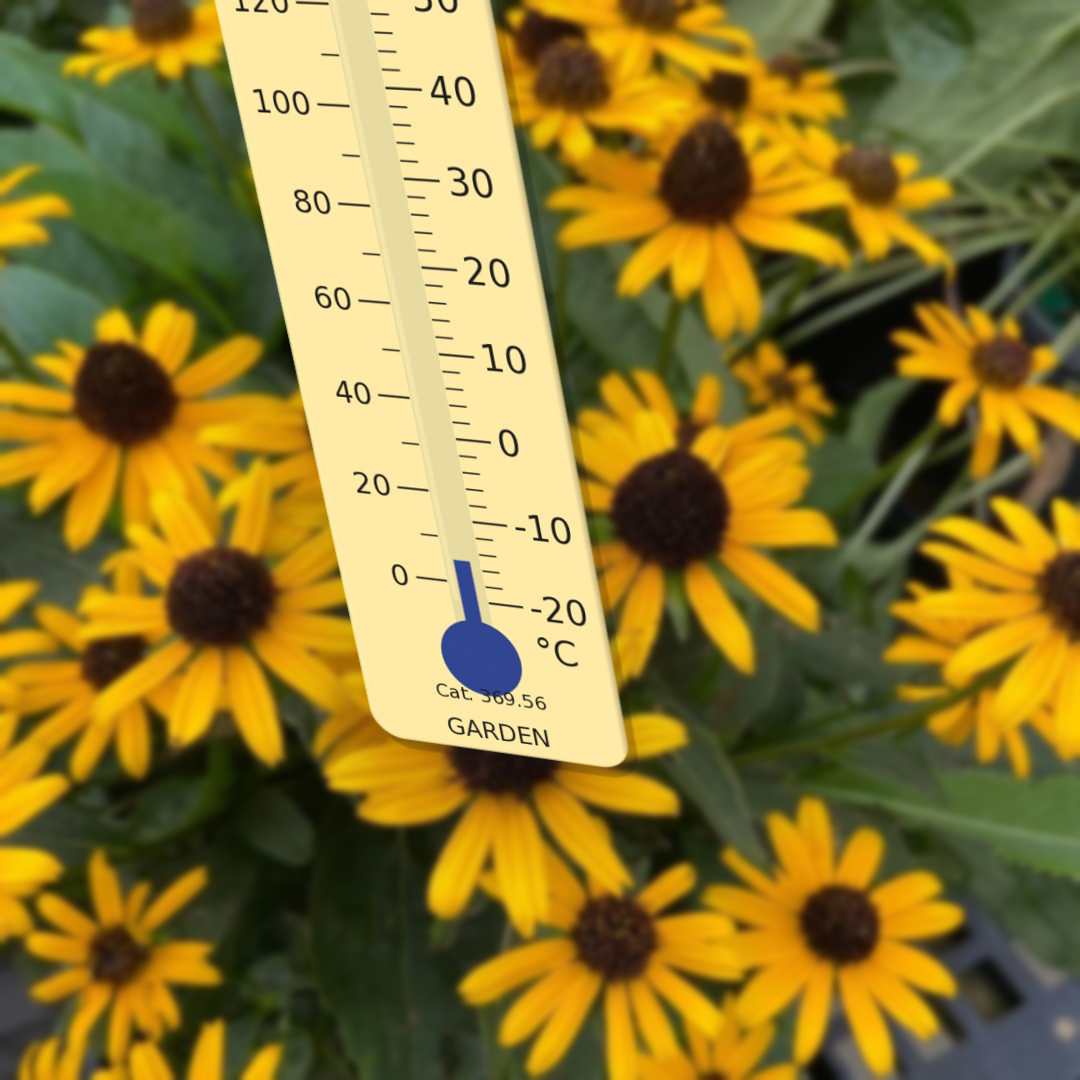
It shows -15; °C
